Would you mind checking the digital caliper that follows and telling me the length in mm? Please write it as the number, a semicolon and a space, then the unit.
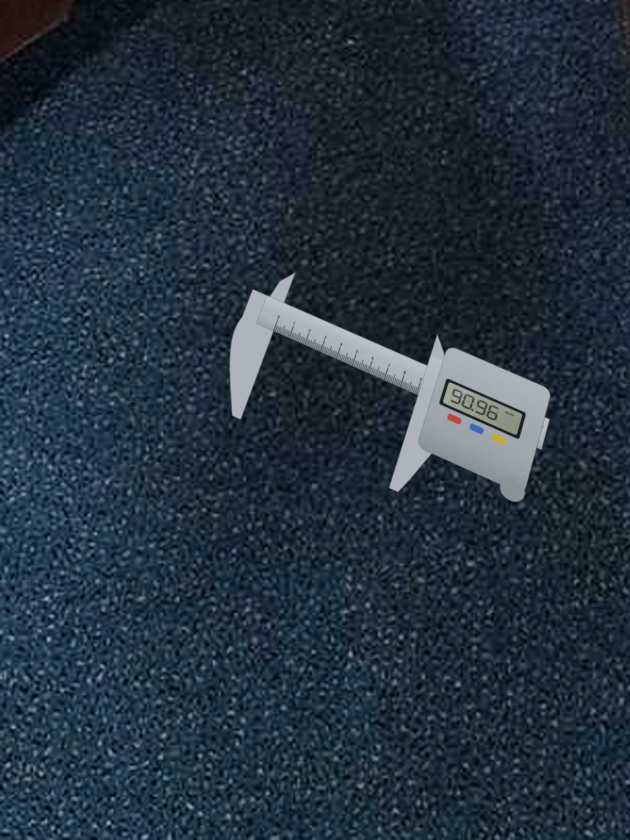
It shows 90.96; mm
